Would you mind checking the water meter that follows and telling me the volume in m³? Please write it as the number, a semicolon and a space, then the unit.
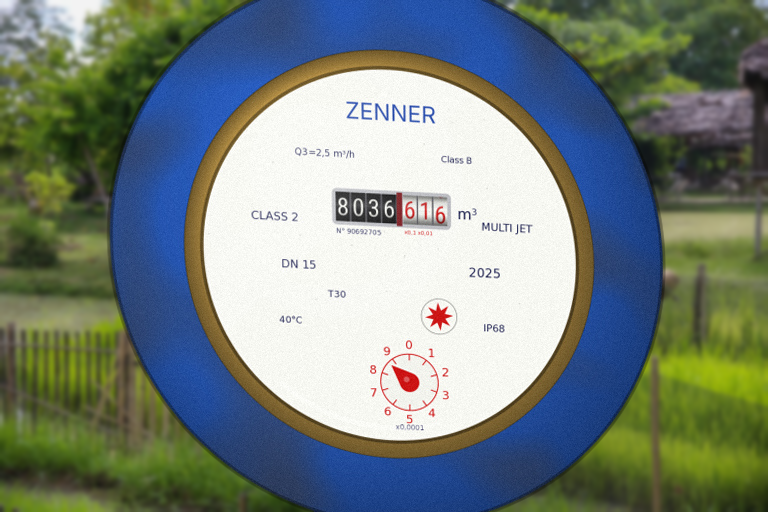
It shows 8036.6158; m³
